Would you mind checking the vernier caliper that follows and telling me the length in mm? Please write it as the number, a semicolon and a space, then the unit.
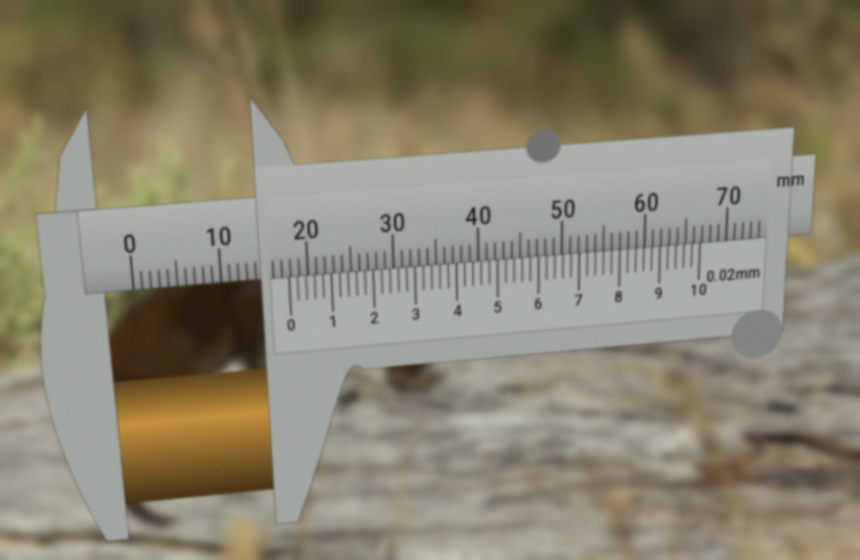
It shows 17.8; mm
